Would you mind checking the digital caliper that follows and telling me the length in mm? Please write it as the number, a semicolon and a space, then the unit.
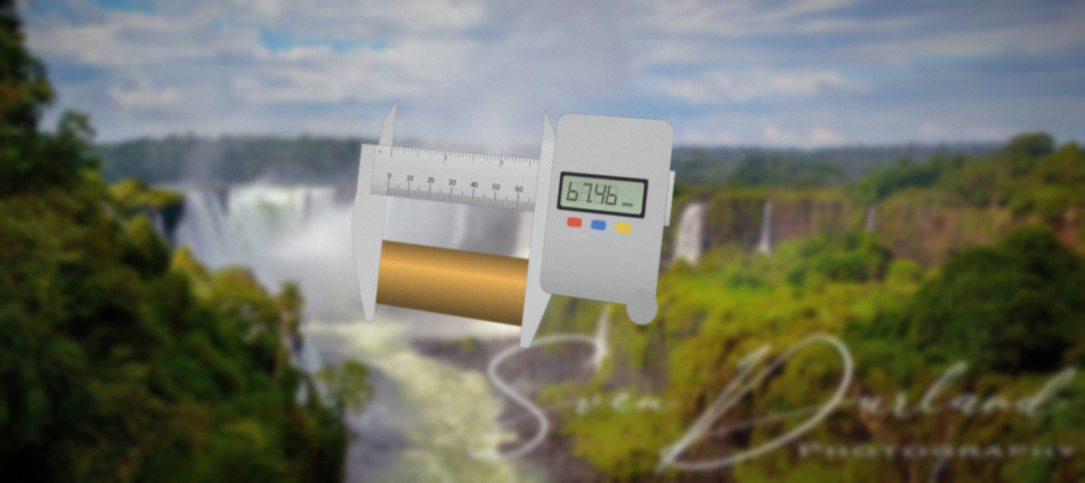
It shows 67.46; mm
